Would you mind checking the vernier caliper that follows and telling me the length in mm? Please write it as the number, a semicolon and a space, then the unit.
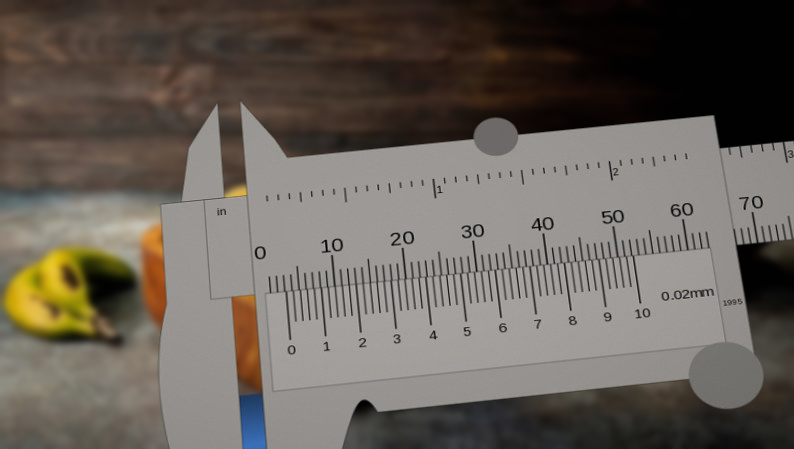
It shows 3.2; mm
